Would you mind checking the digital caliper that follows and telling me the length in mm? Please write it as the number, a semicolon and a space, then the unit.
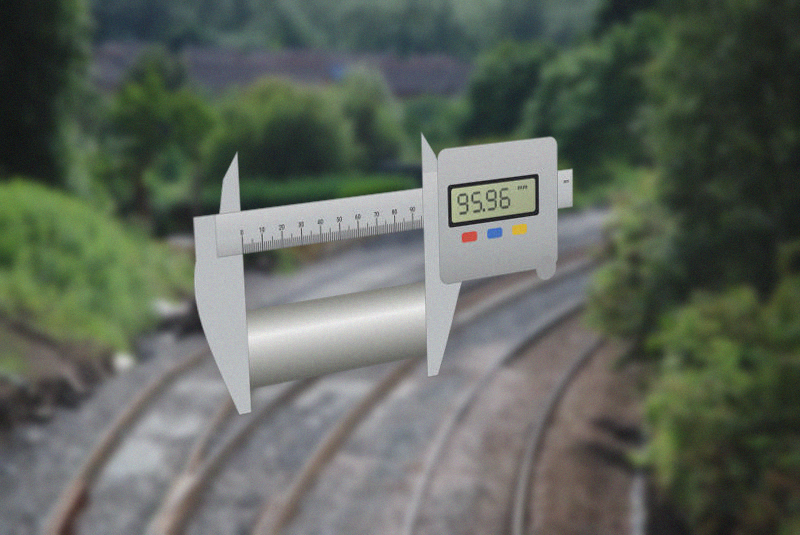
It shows 95.96; mm
